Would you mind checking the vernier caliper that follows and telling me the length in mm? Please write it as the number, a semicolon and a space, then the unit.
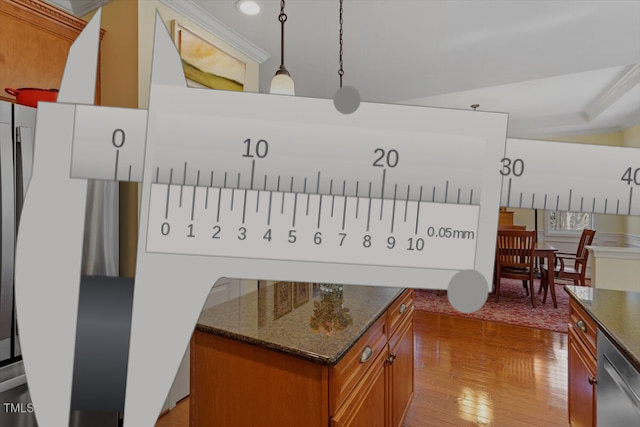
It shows 3.9; mm
